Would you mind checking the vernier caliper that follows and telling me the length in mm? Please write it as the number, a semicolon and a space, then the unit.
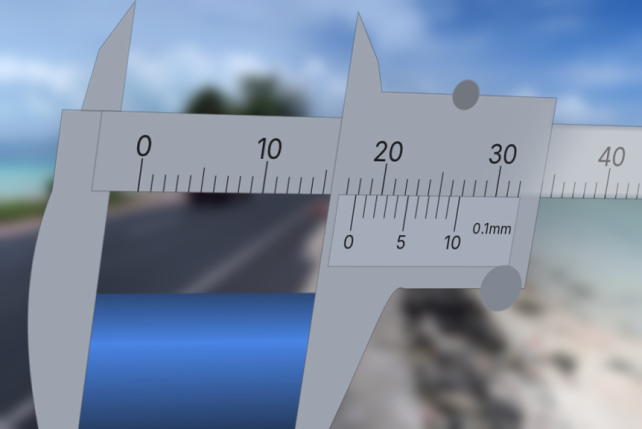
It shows 17.8; mm
